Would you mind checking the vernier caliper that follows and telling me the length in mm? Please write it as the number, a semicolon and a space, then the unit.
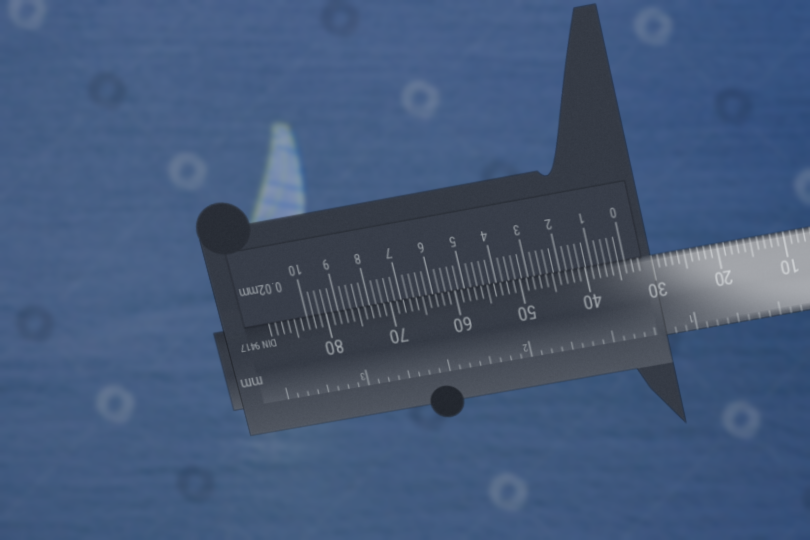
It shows 34.0; mm
